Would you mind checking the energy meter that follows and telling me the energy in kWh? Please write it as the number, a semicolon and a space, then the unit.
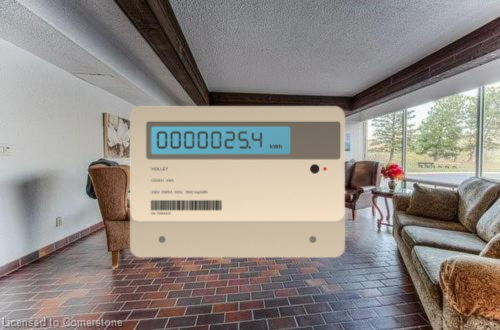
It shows 25.4; kWh
